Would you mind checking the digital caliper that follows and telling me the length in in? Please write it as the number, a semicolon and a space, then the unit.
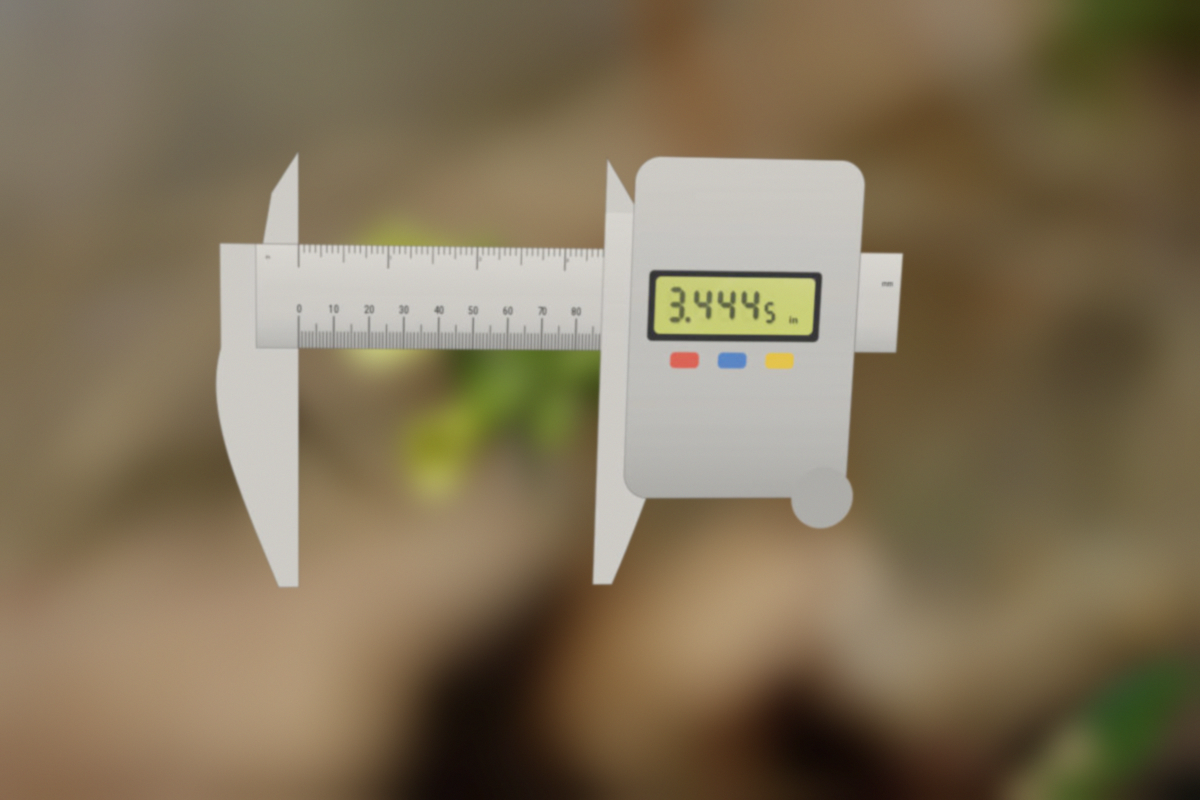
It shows 3.4445; in
